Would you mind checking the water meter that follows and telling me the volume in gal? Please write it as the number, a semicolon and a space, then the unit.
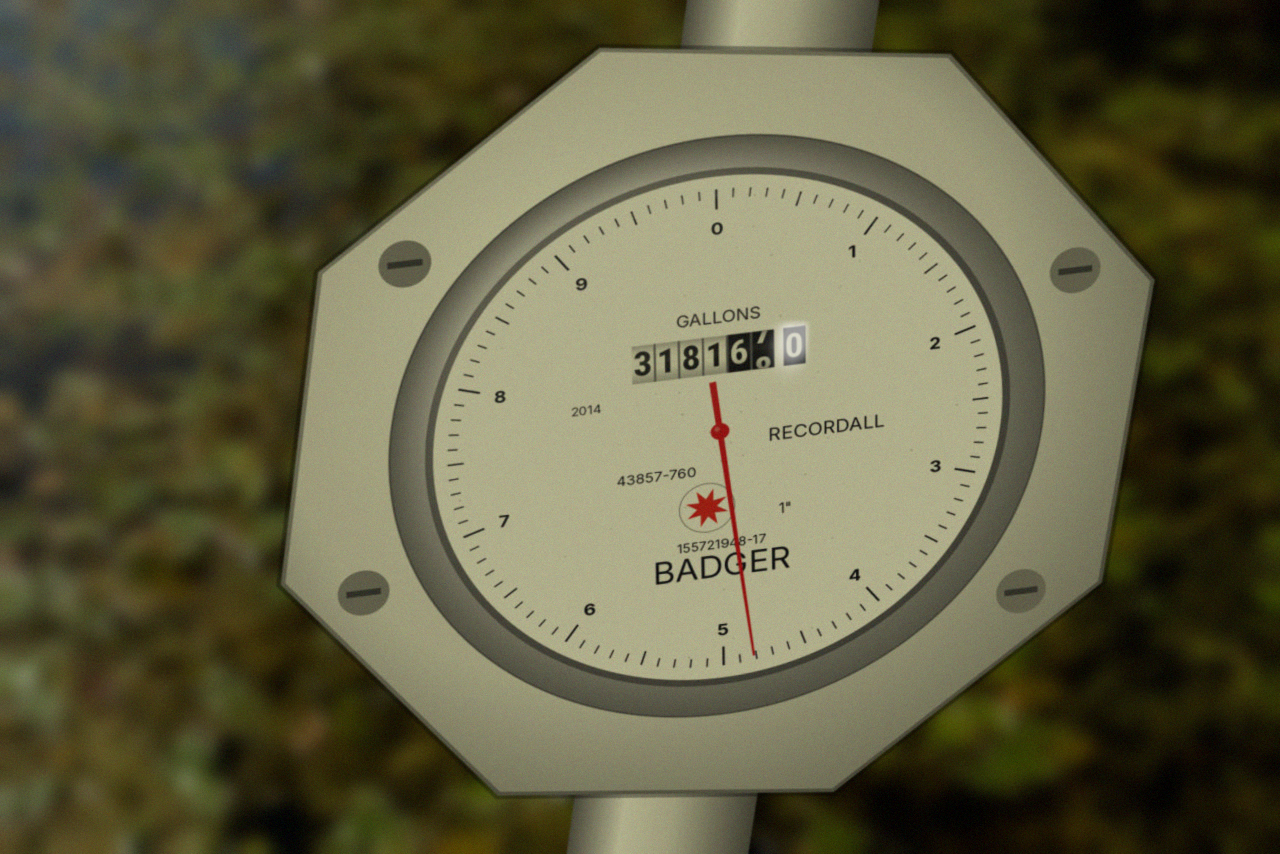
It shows 3181674.8; gal
